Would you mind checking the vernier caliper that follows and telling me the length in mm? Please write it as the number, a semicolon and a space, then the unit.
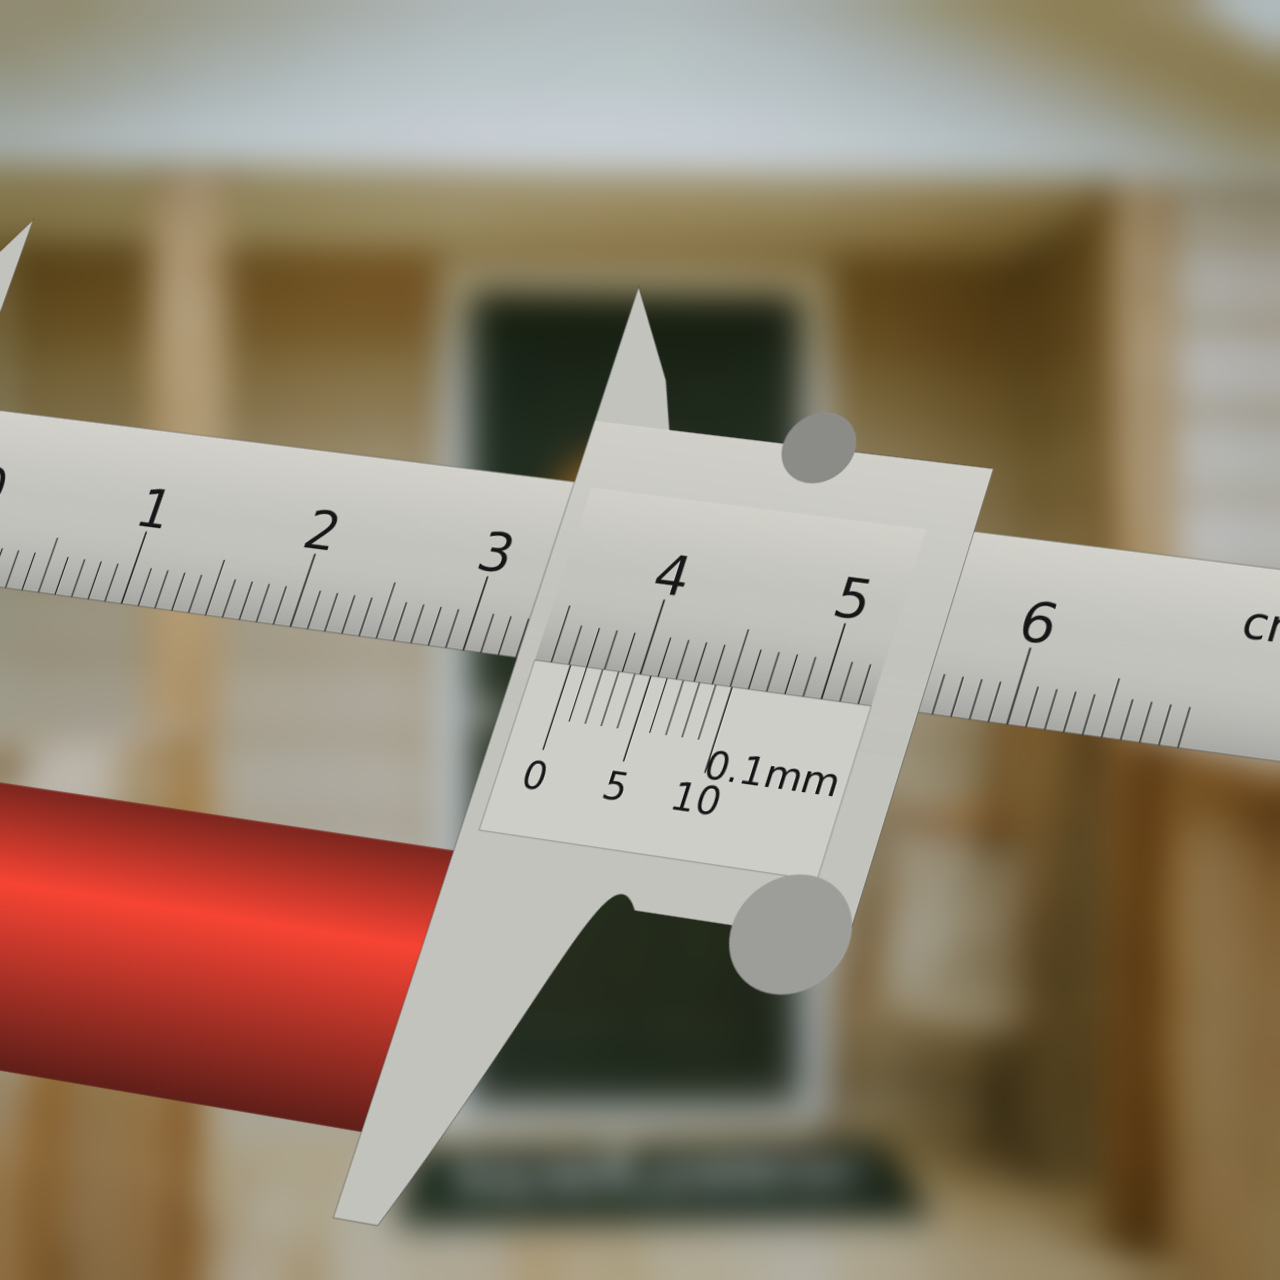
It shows 36.1; mm
